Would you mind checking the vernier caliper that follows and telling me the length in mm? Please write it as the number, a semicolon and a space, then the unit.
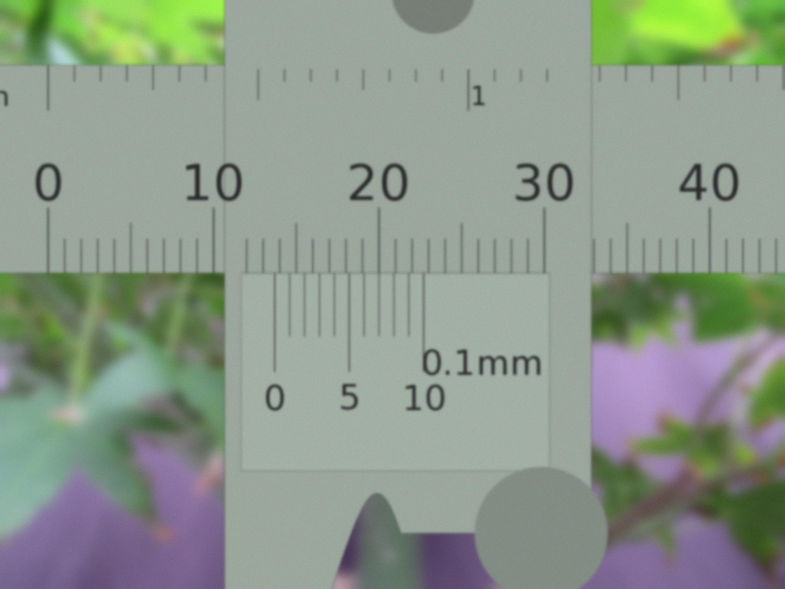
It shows 13.7; mm
